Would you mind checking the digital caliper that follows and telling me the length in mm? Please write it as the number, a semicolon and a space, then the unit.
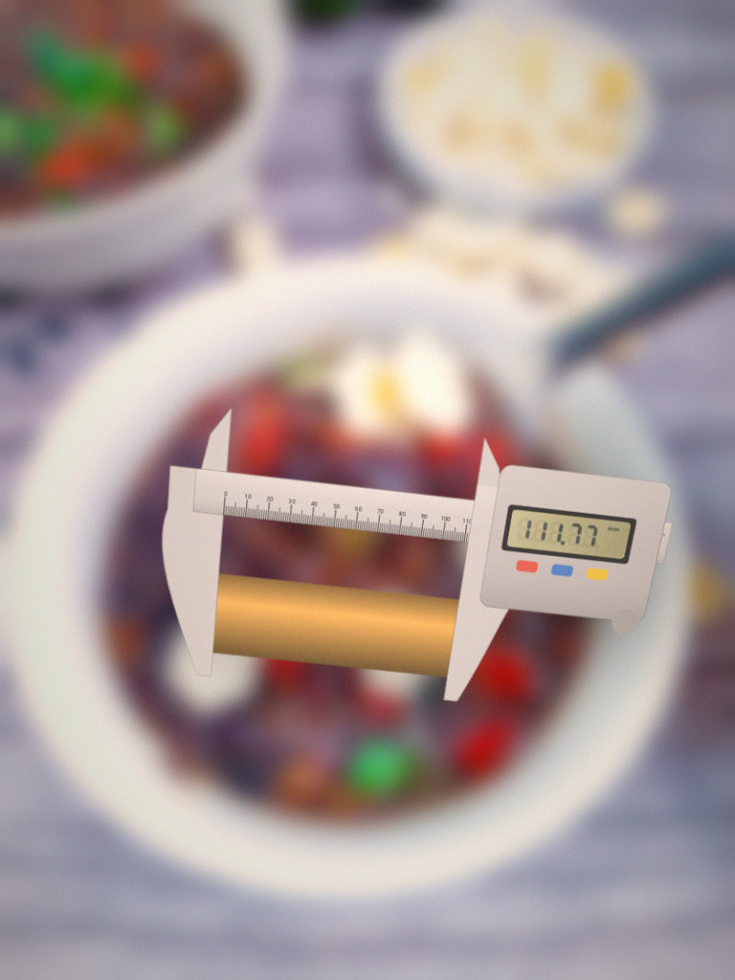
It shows 111.77; mm
